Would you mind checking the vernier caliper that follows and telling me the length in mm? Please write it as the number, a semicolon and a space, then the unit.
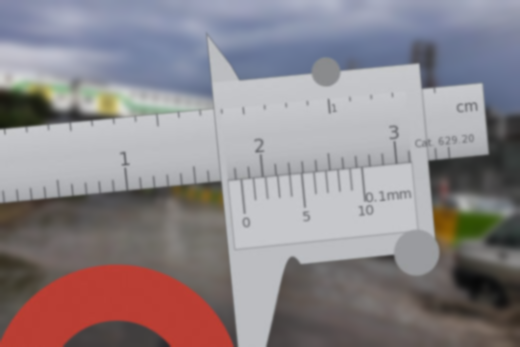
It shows 18.4; mm
